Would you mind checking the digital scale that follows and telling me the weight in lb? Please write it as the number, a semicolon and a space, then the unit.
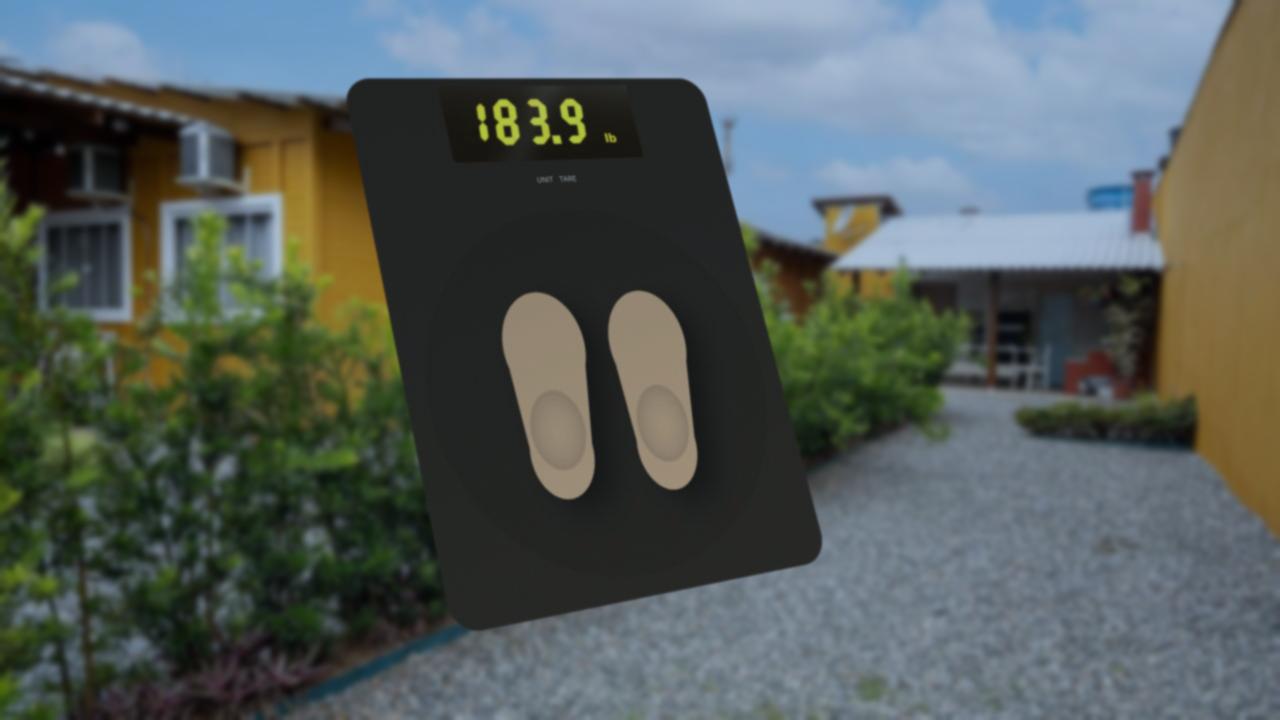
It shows 183.9; lb
